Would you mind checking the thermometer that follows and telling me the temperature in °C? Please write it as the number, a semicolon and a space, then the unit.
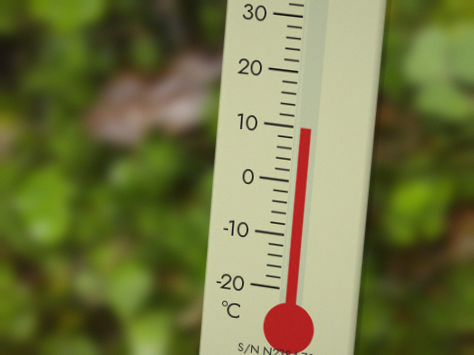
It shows 10; °C
